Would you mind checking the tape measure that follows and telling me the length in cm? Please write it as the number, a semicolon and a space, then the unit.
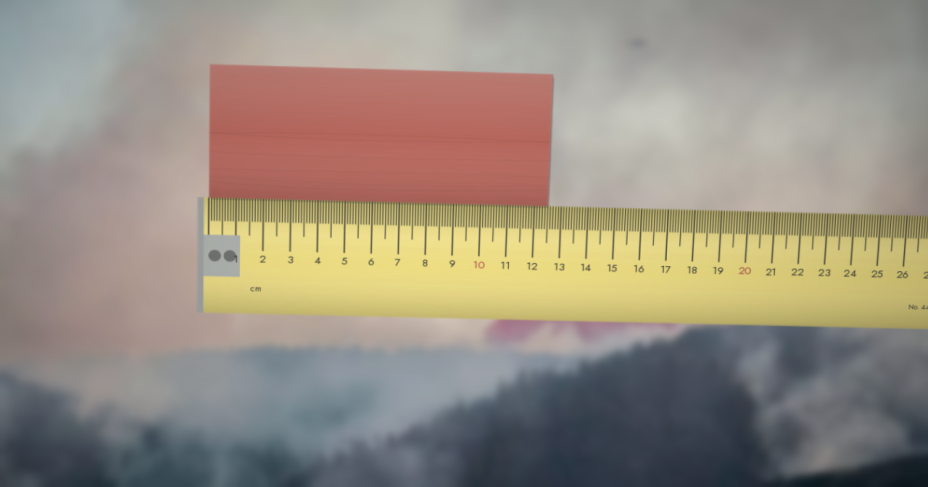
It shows 12.5; cm
